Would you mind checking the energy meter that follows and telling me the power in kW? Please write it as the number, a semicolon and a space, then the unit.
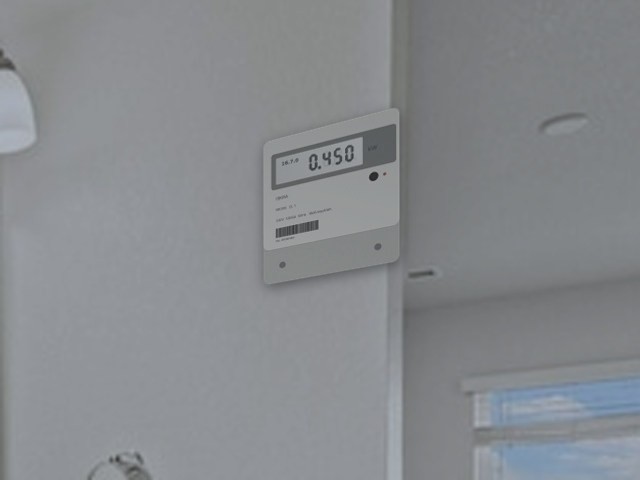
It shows 0.450; kW
